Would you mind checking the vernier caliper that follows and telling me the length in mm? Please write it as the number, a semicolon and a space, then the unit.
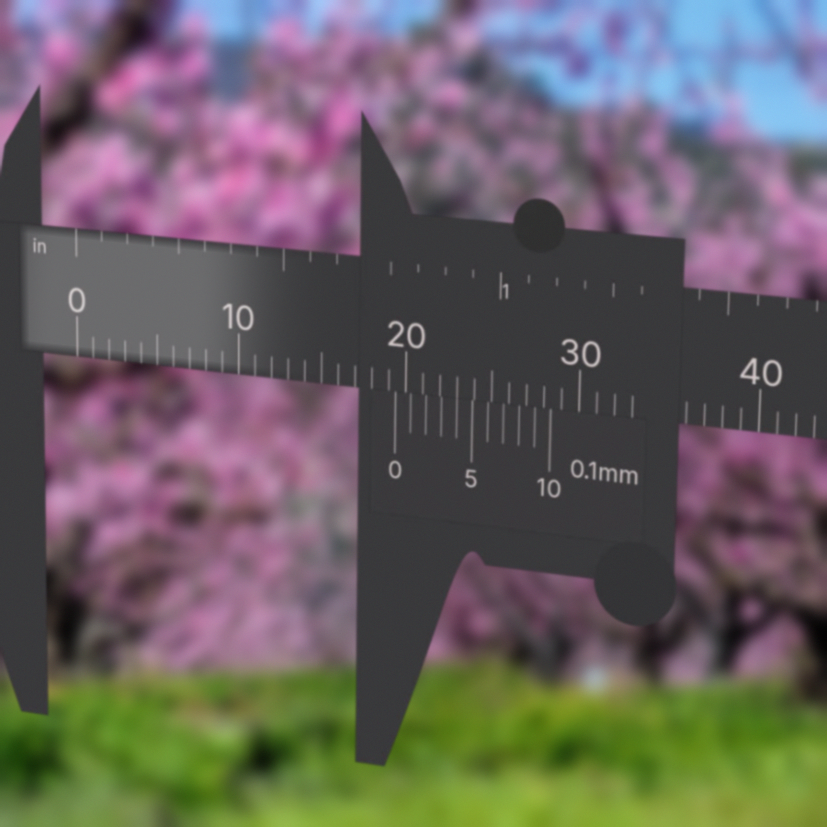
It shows 19.4; mm
